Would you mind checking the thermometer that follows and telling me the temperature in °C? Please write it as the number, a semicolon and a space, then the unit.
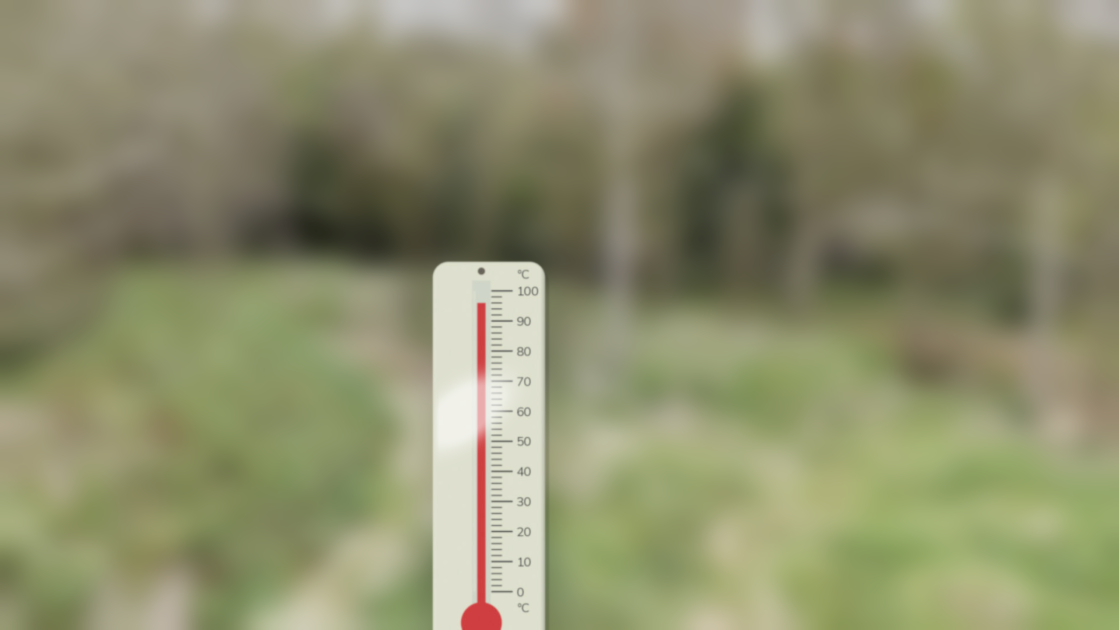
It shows 96; °C
